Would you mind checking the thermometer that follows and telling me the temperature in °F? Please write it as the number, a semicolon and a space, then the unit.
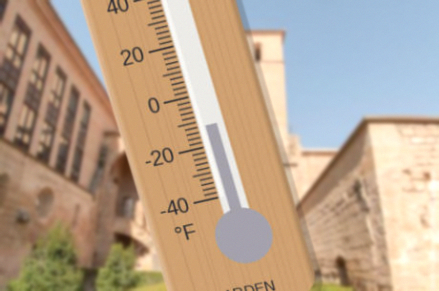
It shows -12; °F
